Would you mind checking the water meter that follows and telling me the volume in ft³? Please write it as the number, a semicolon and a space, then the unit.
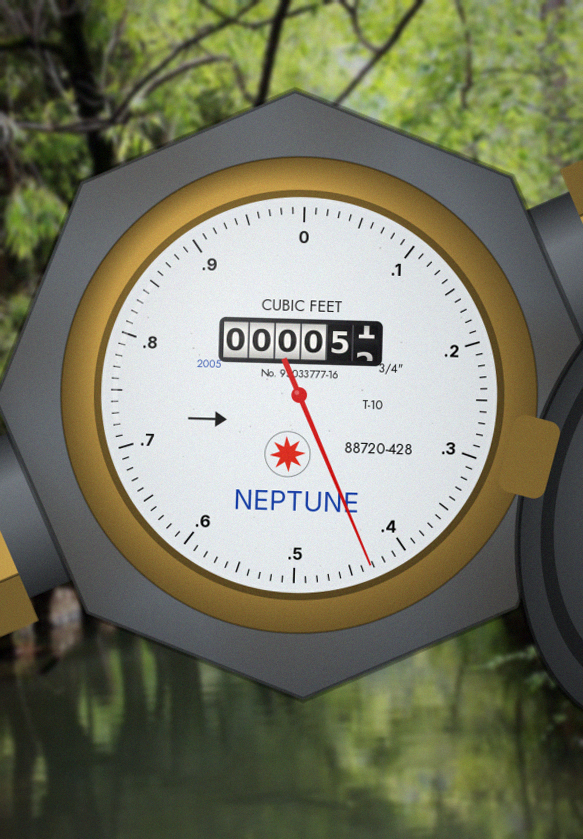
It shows 51.43; ft³
